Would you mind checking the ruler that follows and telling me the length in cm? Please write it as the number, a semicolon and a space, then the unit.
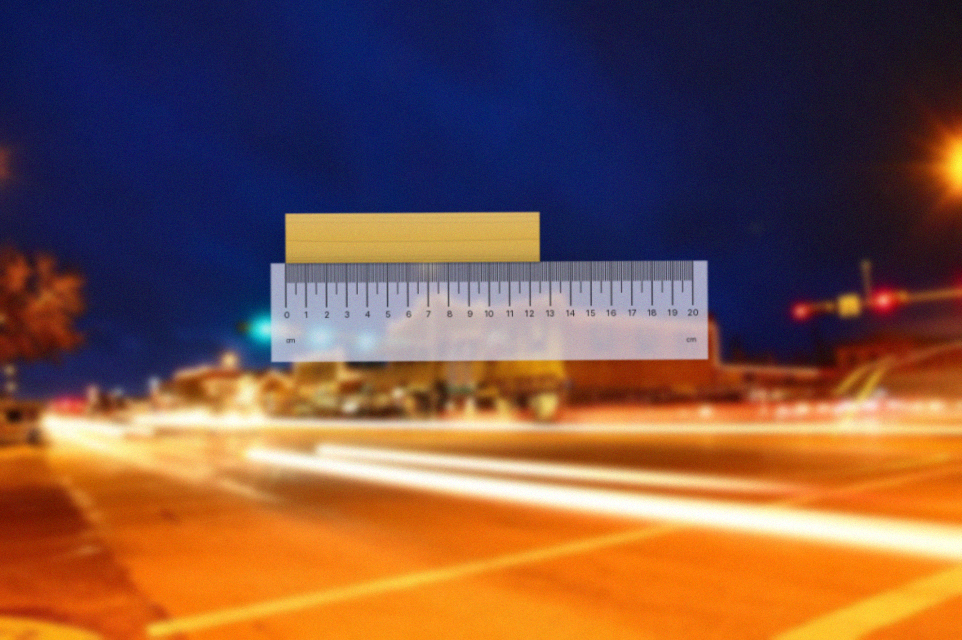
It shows 12.5; cm
